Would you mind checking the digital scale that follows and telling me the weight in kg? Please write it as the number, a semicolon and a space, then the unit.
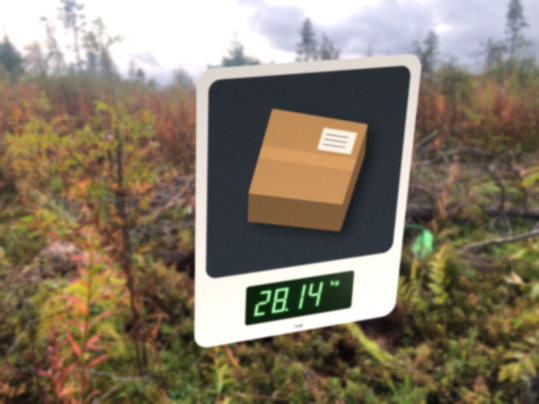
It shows 28.14; kg
